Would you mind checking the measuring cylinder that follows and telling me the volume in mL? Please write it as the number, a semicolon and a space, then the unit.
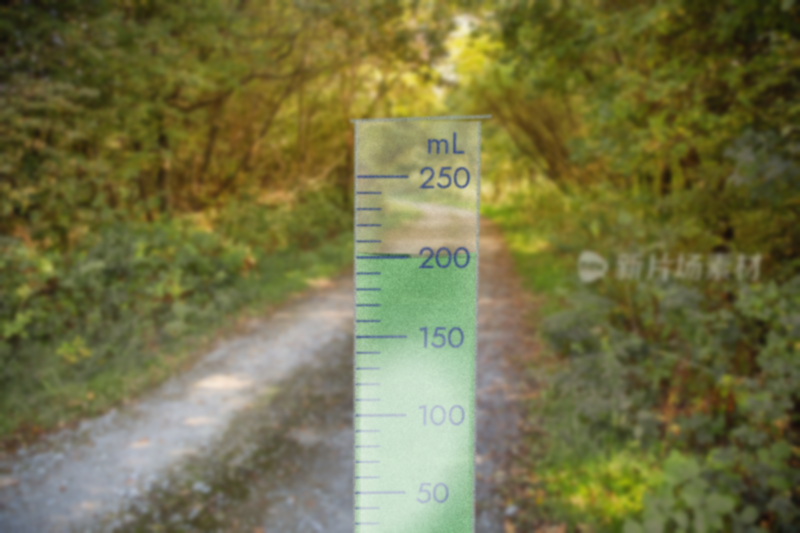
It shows 200; mL
